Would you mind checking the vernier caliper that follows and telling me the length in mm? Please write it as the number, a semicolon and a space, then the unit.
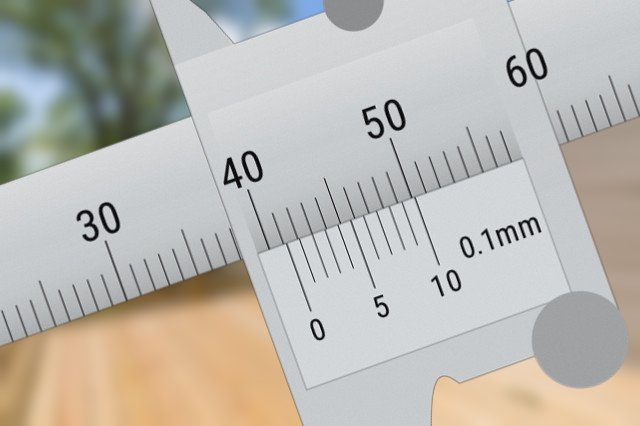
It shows 41.2; mm
